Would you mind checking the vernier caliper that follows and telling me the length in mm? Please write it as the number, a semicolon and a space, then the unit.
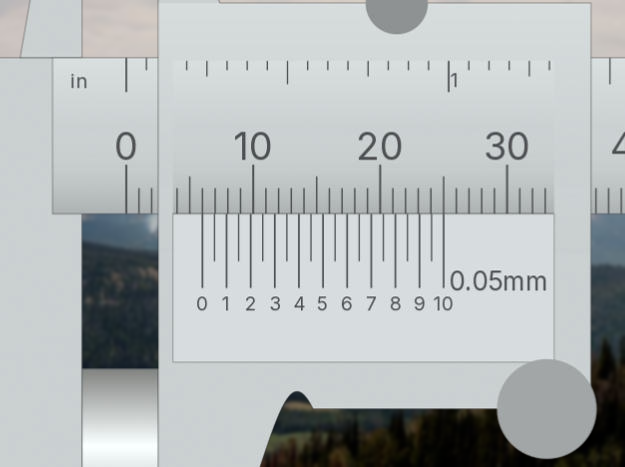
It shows 6.0; mm
